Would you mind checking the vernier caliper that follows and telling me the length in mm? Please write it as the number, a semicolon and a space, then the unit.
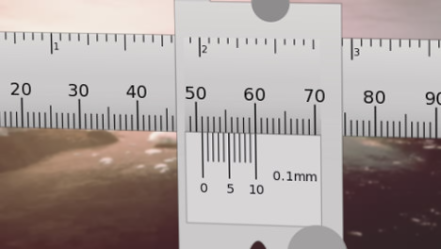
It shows 51.0; mm
